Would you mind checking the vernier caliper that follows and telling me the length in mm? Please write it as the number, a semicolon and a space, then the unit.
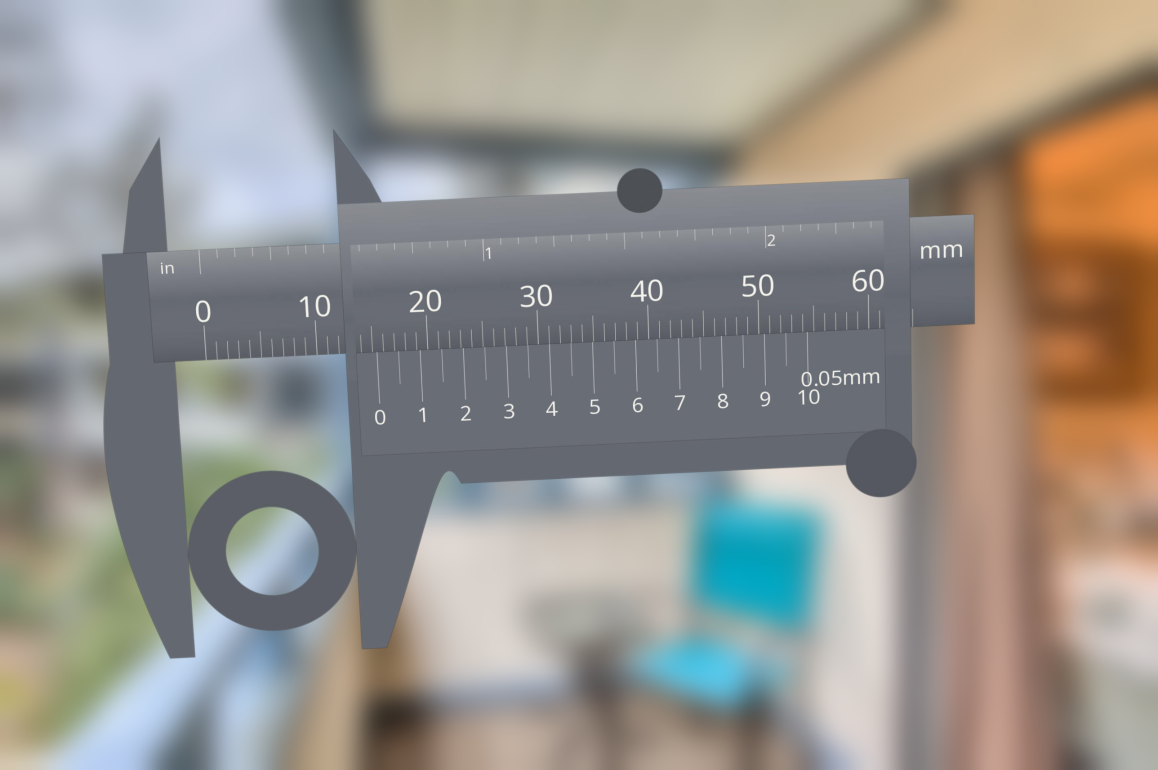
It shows 15.4; mm
